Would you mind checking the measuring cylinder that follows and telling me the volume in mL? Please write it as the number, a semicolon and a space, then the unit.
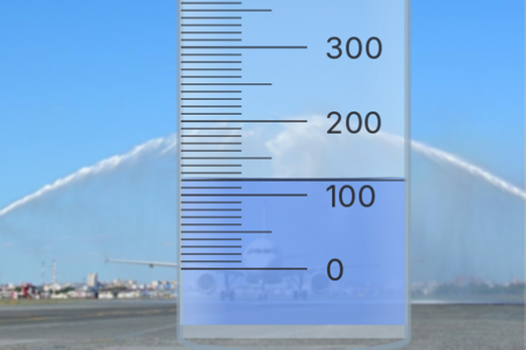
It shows 120; mL
